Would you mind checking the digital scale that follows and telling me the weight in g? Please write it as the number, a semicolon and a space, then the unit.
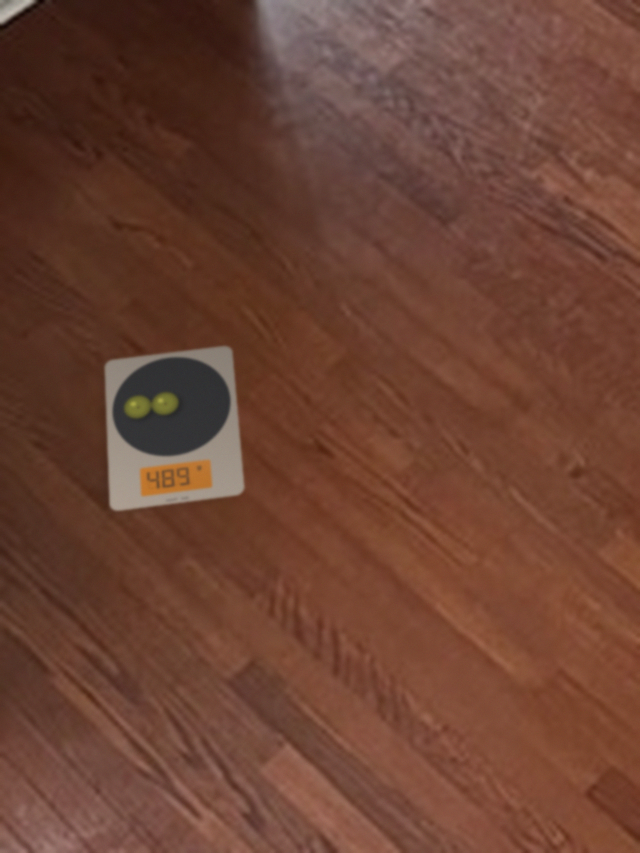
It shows 489; g
